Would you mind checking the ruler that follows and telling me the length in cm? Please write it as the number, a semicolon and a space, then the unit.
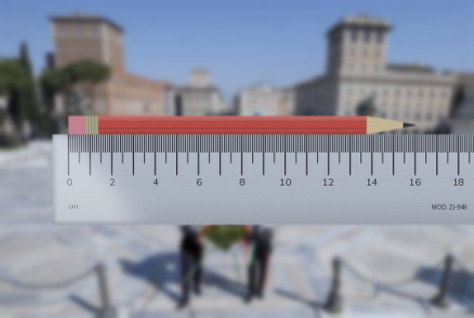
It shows 16; cm
